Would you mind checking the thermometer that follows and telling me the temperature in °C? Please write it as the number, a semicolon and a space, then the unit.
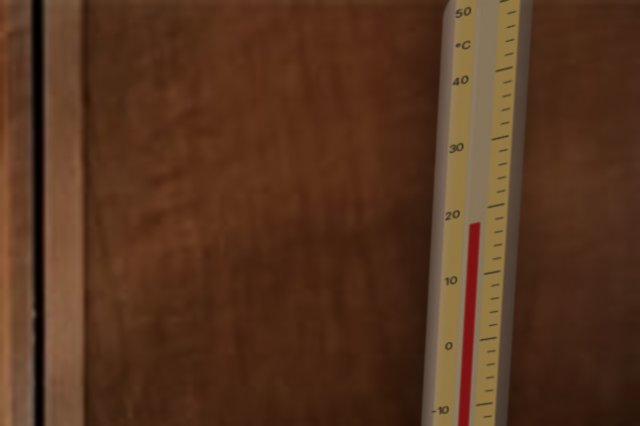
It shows 18; °C
